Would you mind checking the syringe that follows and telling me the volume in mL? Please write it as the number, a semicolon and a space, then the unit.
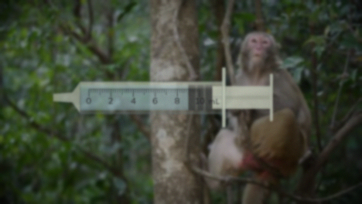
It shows 9; mL
